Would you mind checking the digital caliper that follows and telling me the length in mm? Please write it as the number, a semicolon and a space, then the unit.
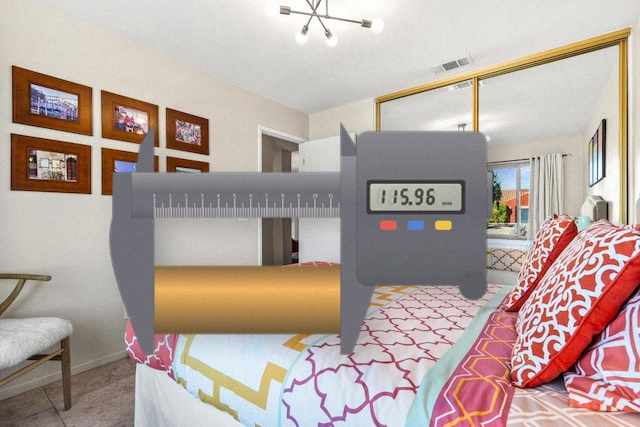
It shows 115.96; mm
